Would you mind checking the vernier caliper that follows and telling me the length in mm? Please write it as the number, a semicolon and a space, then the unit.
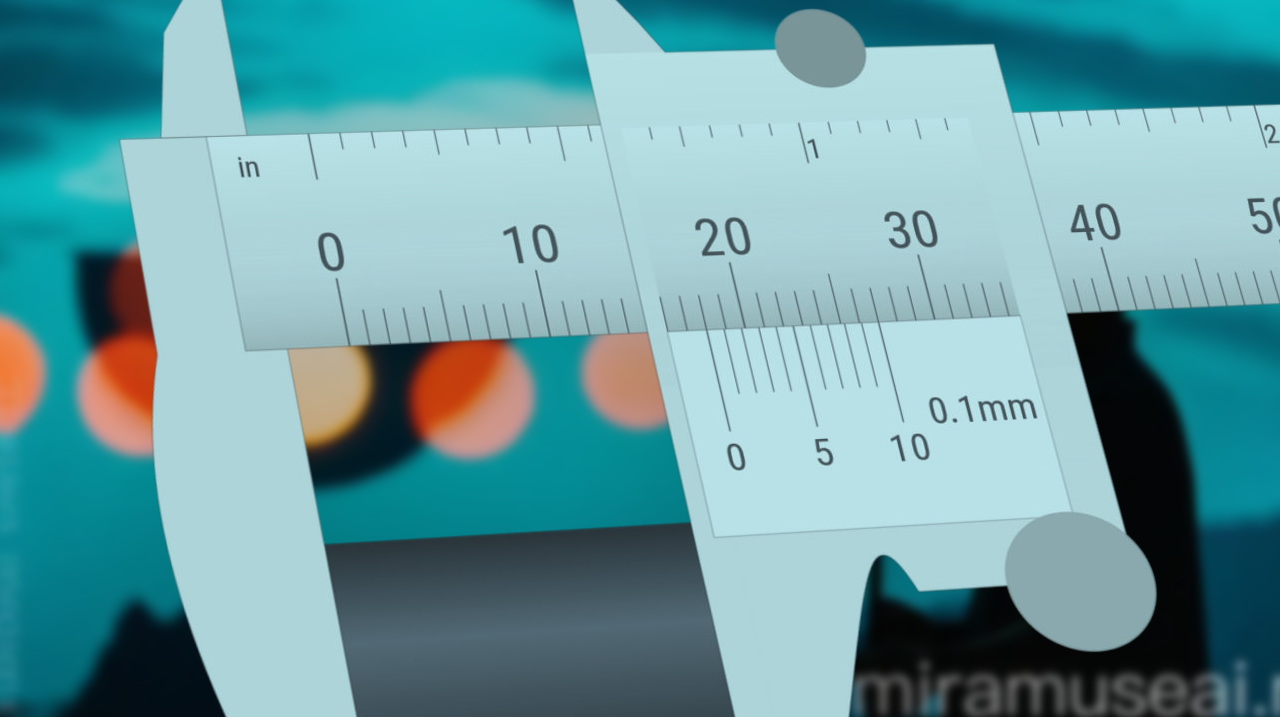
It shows 18.0; mm
